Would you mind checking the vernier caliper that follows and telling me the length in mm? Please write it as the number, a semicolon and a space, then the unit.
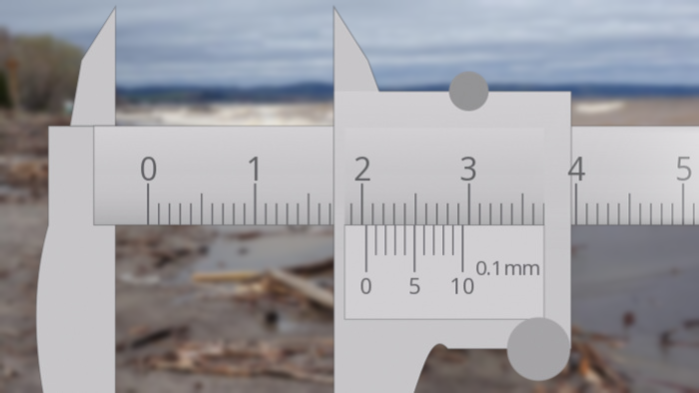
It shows 20.4; mm
